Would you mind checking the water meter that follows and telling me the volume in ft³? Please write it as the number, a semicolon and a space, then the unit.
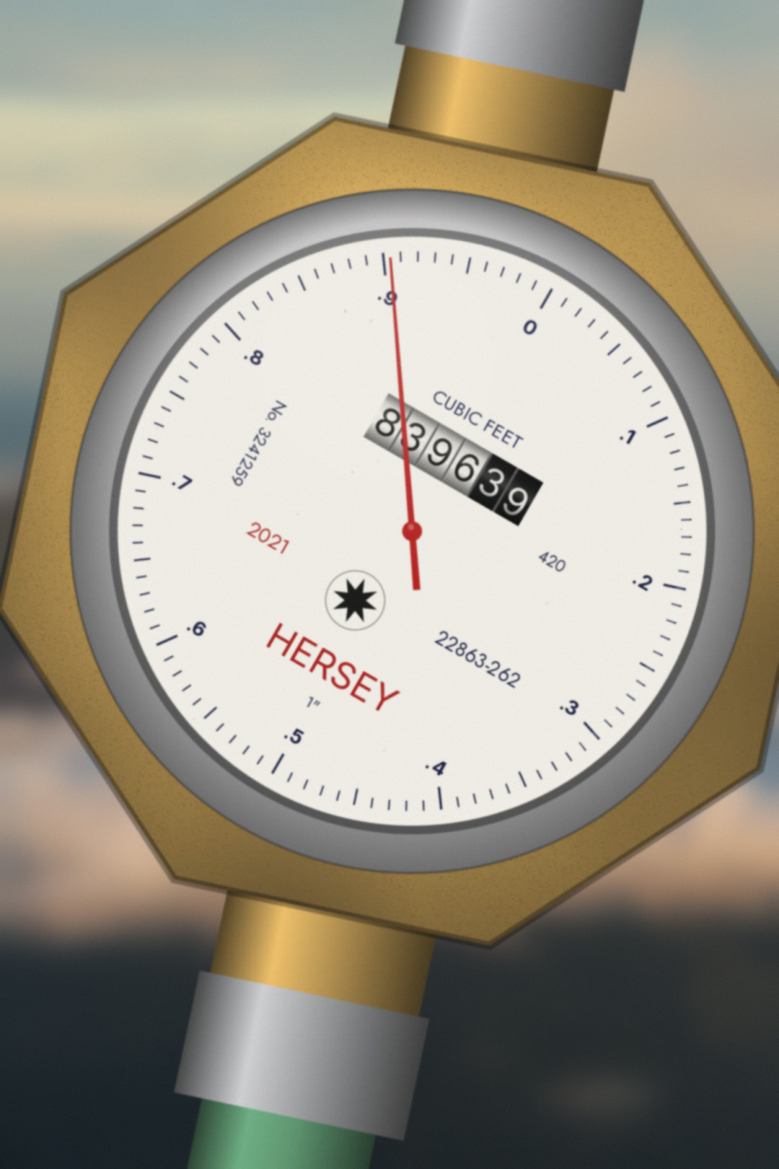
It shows 839638.90; ft³
